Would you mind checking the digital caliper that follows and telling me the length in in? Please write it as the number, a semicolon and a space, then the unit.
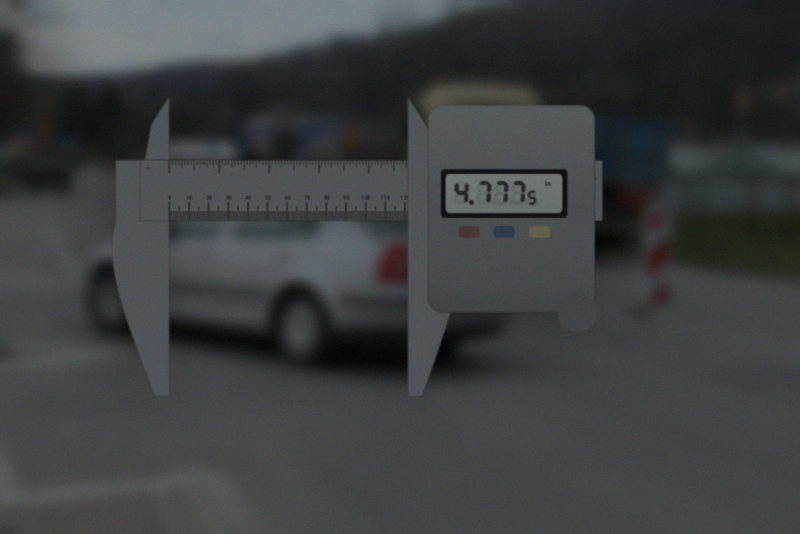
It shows 4.7775; in
